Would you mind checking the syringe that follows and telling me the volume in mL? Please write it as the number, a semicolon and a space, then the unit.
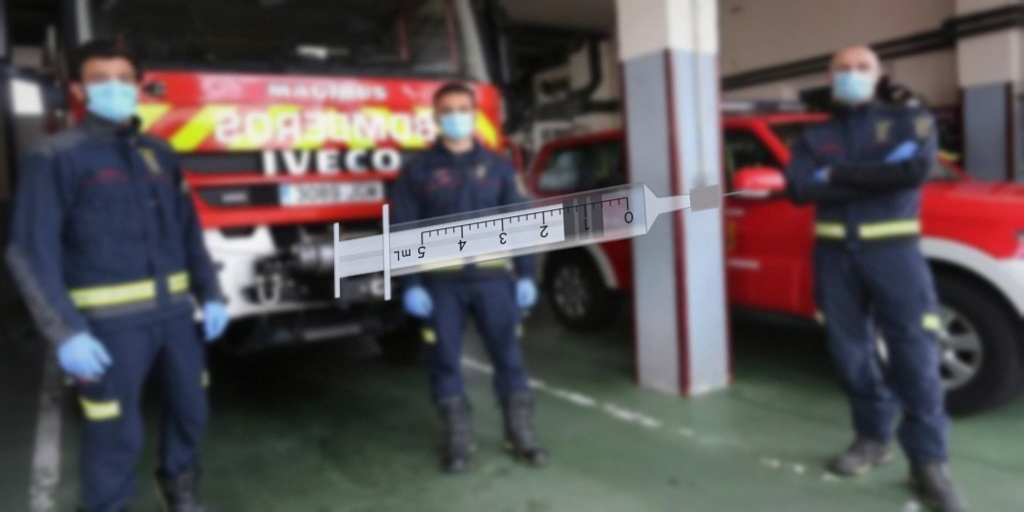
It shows 0.6; mL
